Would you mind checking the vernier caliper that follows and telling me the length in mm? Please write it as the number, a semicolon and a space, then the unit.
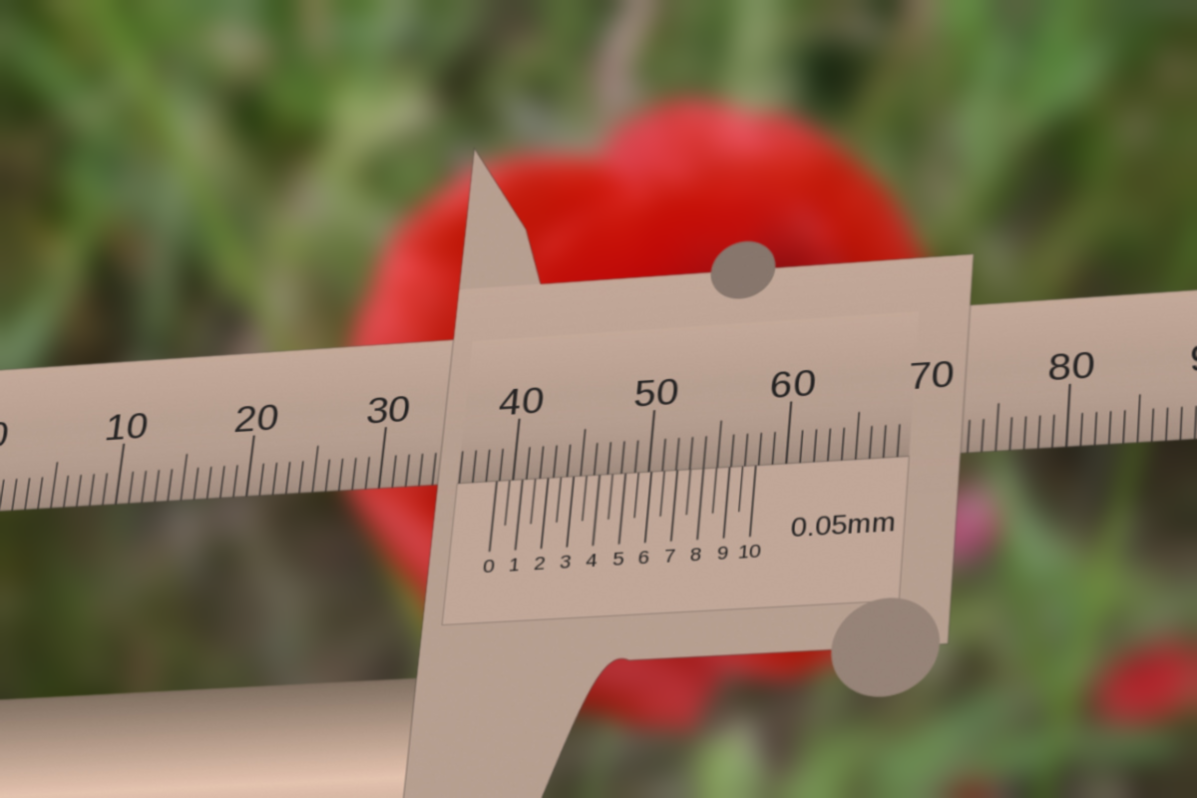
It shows 38.8; mm
